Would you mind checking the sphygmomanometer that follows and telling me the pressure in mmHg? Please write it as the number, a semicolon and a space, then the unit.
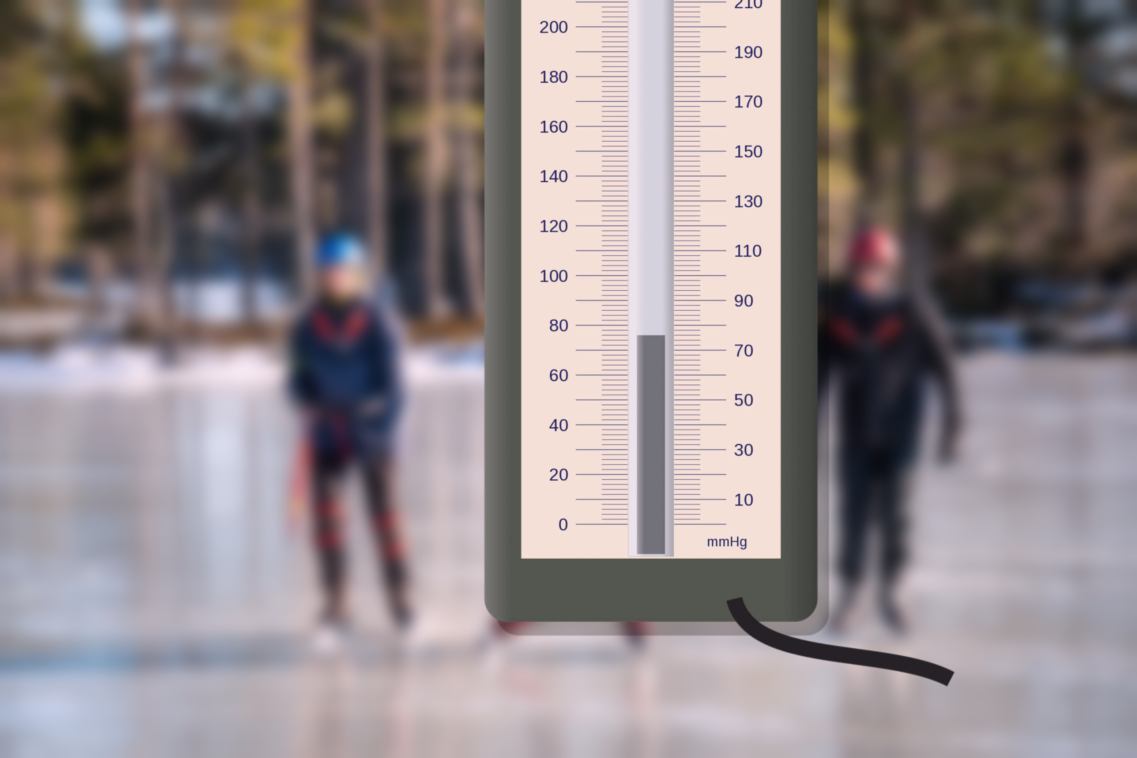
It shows 76; mmHg
